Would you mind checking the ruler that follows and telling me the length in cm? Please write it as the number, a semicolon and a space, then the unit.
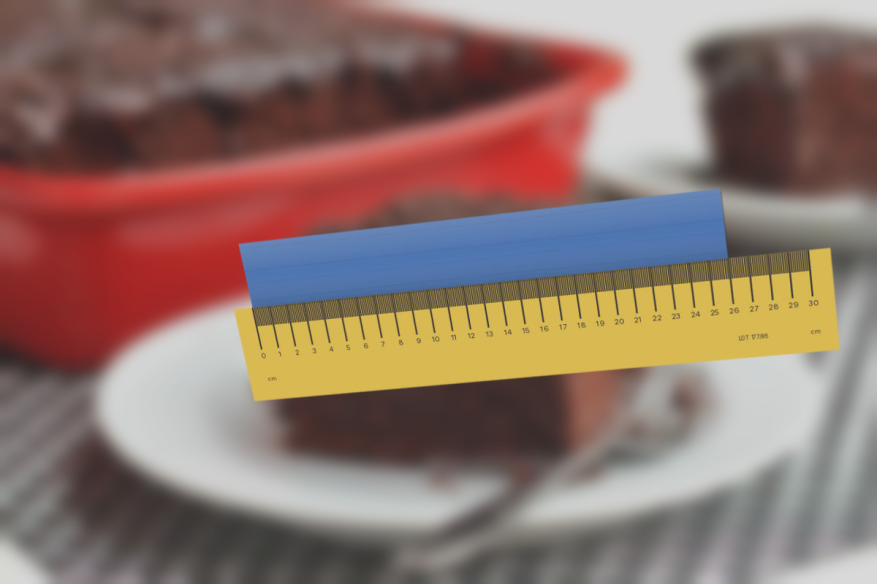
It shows 26; cm
